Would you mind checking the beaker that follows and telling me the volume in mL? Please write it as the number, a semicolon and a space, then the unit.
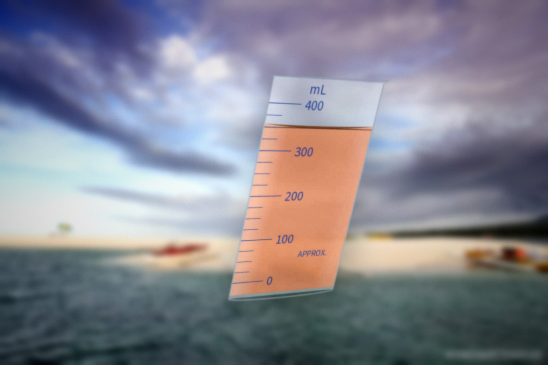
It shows 350; mL
